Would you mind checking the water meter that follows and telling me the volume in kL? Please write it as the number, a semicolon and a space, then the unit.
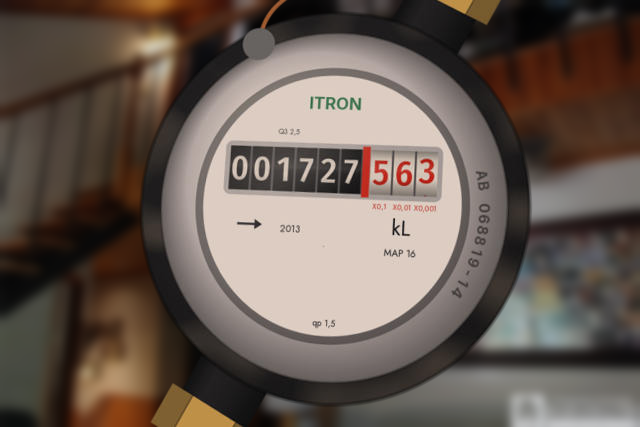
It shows 1727.563; kL
